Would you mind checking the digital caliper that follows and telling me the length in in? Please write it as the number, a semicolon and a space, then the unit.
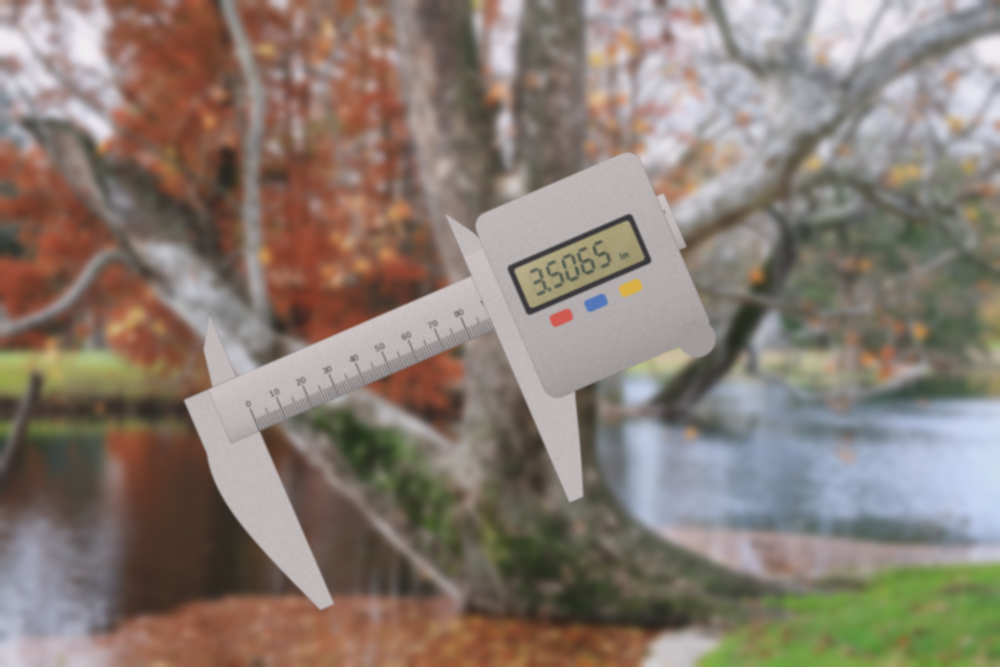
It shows 3.5065; in
